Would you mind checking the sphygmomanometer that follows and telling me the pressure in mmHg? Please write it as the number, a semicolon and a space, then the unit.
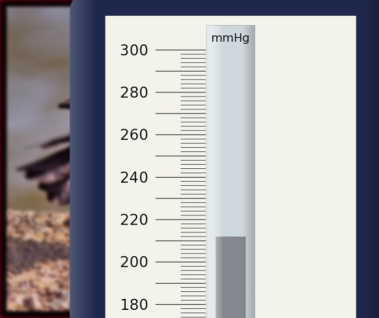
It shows 212; mmHg
